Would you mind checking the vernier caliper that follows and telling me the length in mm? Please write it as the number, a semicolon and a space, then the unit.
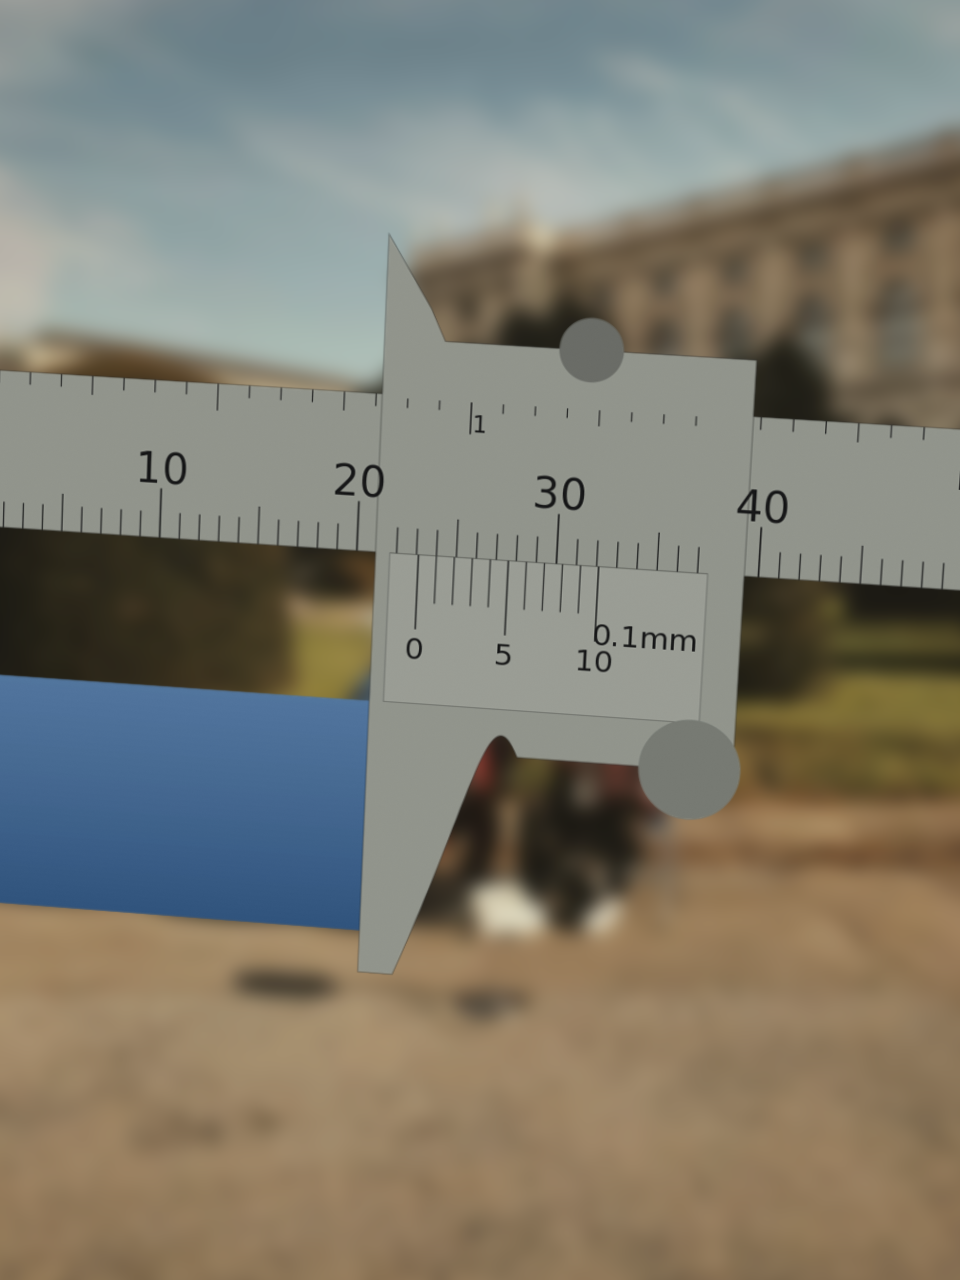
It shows 23.1; mm
